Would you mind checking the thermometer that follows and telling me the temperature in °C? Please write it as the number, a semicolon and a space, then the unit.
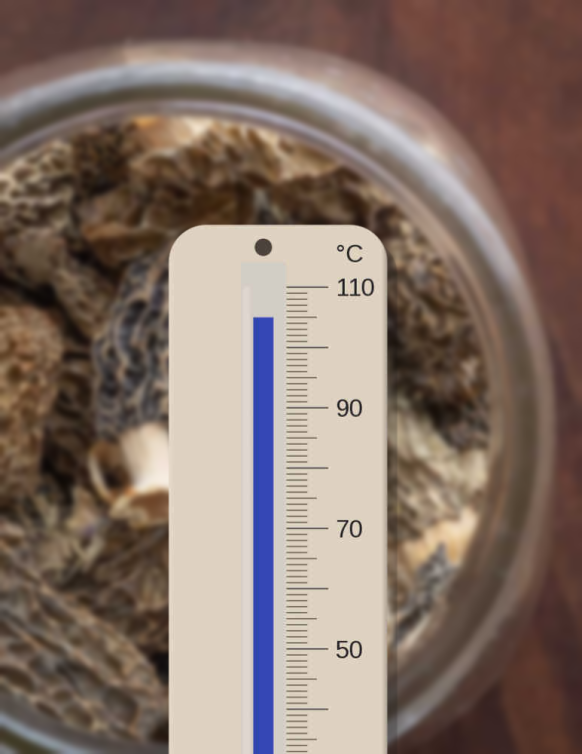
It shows 105; °C
